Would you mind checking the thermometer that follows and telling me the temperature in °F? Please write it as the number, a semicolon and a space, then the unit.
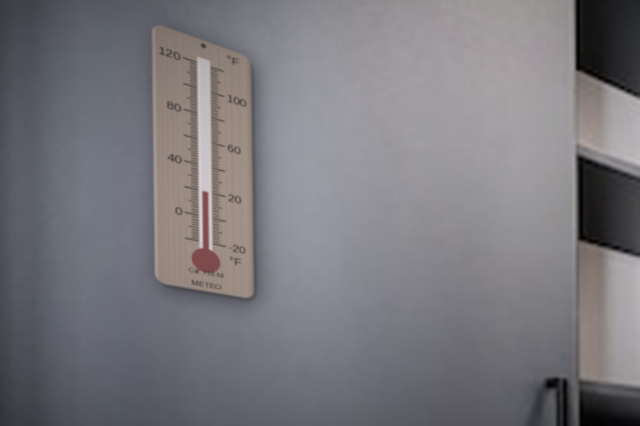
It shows 20; °F
